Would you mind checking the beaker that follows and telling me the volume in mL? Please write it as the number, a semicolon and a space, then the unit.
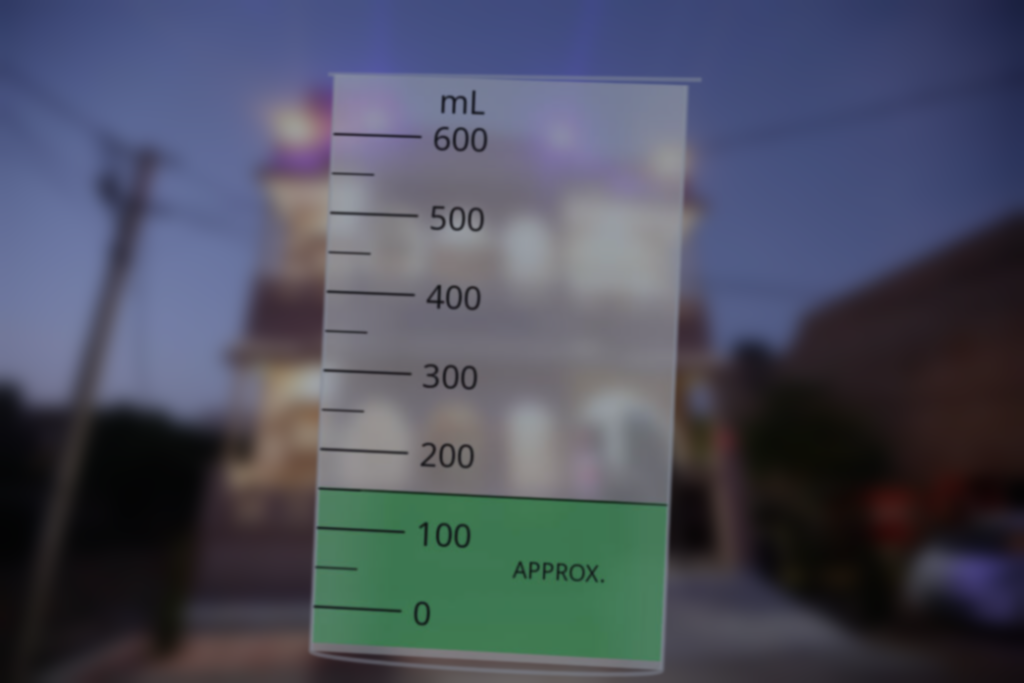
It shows 150; mL
